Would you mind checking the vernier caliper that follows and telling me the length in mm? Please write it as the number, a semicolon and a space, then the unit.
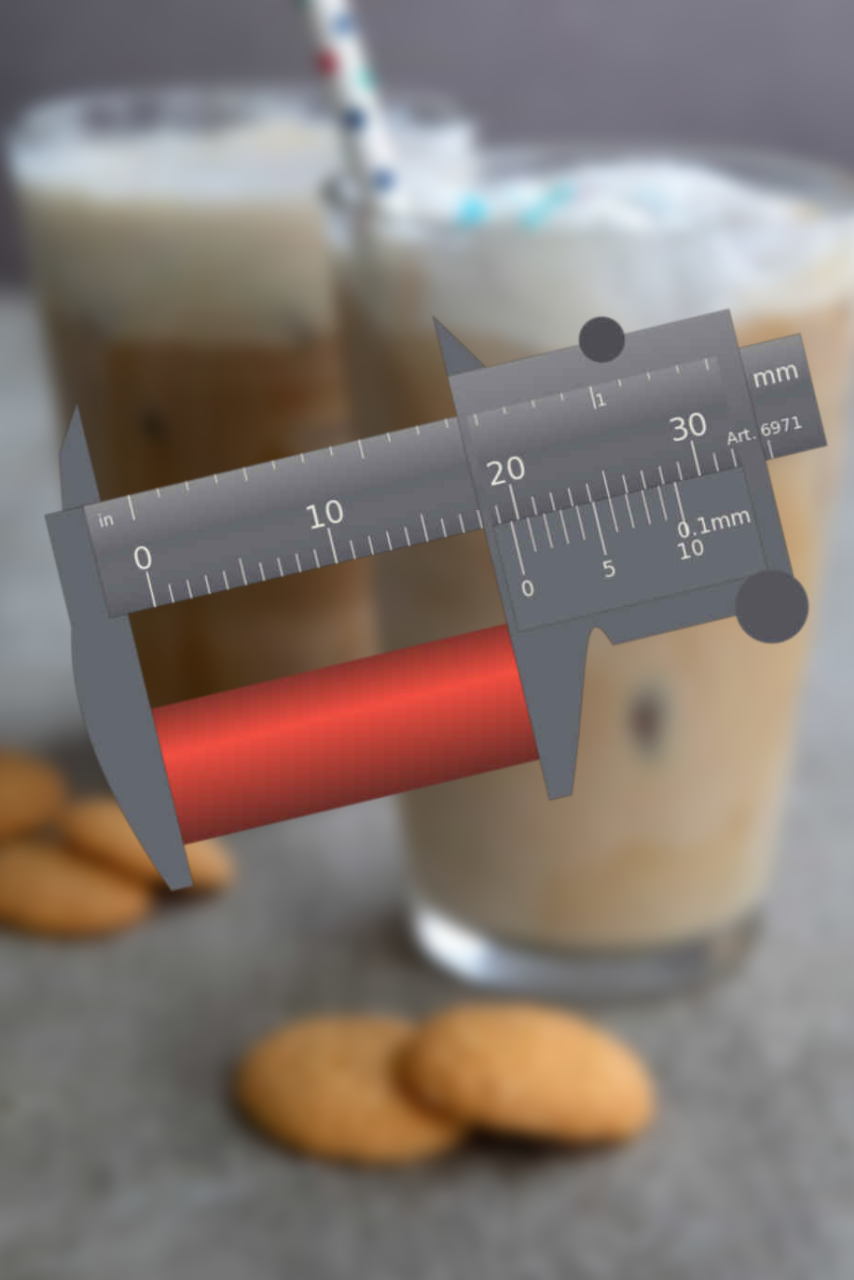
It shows 19.6; mm
